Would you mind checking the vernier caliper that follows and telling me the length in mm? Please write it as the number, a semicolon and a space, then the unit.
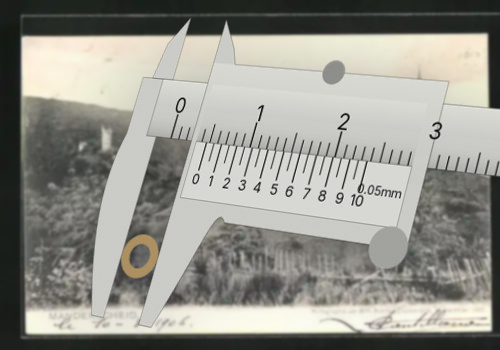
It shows 4.6; mm
